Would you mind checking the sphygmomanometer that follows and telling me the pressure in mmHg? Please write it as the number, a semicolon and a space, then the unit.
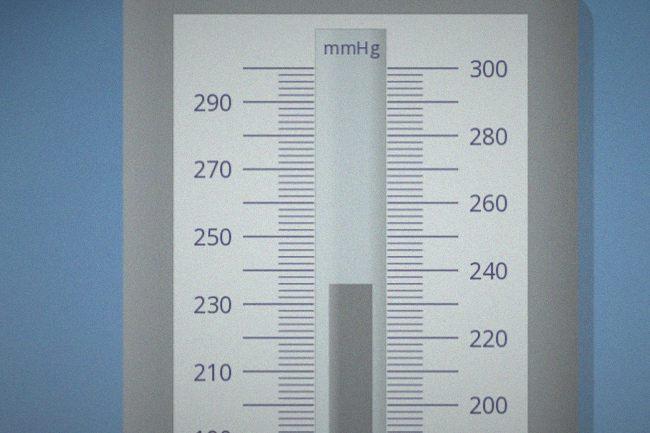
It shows 236; mmHg
